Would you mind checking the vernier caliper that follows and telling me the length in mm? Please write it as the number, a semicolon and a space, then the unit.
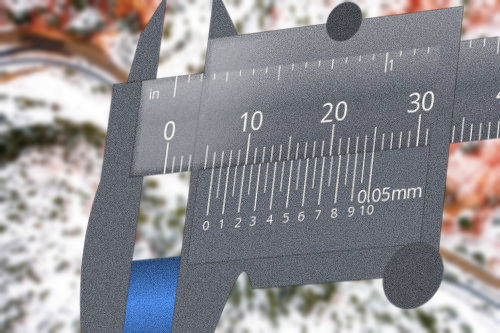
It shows 6.0; mm
